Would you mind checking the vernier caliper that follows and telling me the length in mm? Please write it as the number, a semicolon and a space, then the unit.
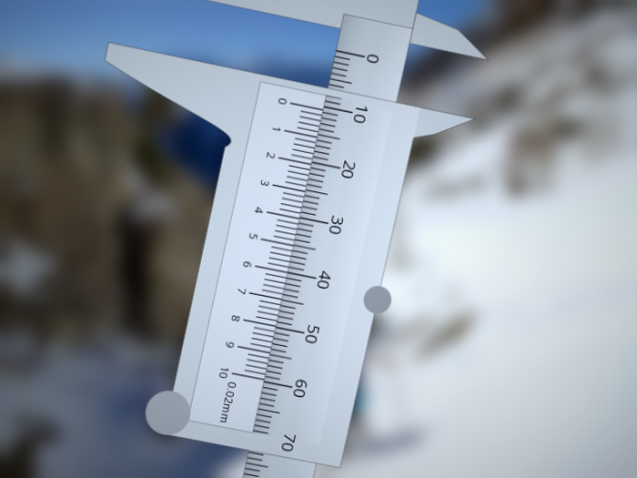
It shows 10.6; mm
